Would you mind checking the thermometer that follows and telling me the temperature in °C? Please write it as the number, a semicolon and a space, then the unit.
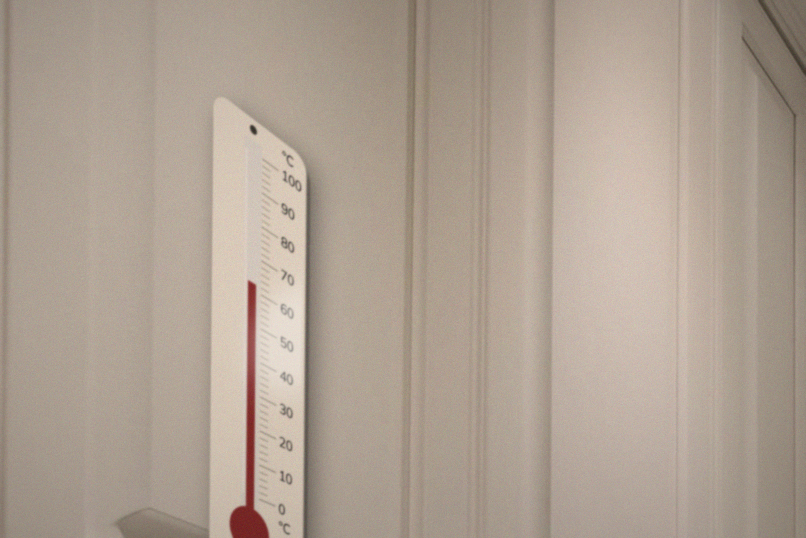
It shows 62; °C
